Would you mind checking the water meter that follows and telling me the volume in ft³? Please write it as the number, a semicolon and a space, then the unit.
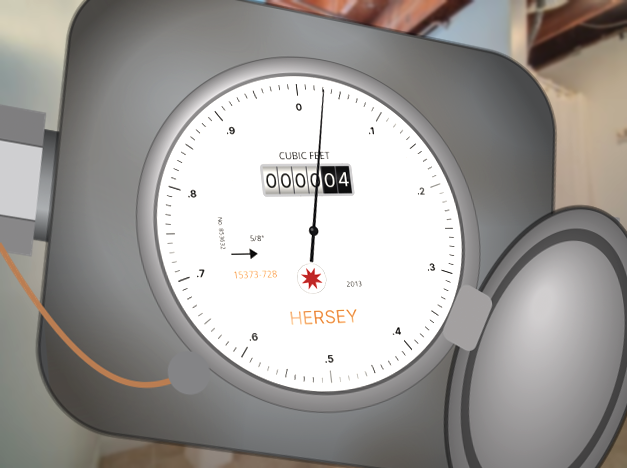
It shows 4.03; ft³
